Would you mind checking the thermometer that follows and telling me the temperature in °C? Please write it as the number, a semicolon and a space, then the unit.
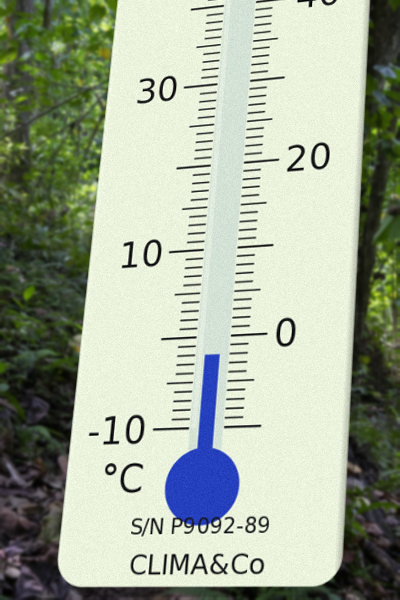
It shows -2; °C
